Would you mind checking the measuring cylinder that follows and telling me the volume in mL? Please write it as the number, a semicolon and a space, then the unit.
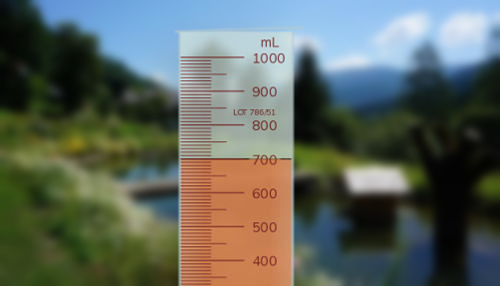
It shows 700; mL
